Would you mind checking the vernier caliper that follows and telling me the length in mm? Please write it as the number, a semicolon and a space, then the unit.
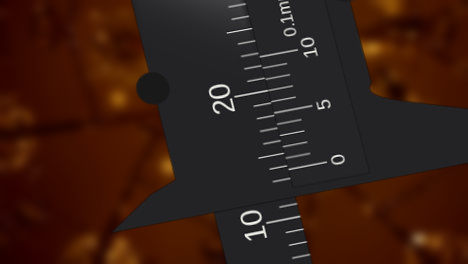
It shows 13.7; mm
